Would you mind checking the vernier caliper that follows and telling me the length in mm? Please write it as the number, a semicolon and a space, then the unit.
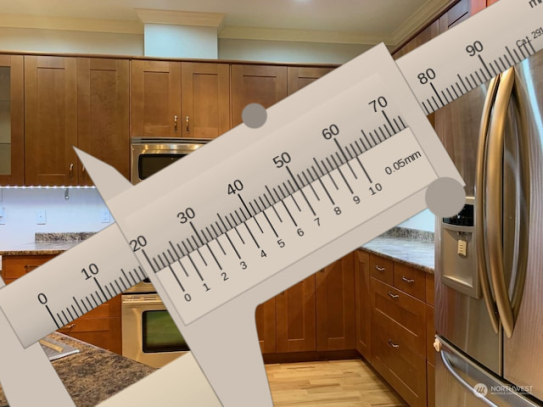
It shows 22.8; mm
